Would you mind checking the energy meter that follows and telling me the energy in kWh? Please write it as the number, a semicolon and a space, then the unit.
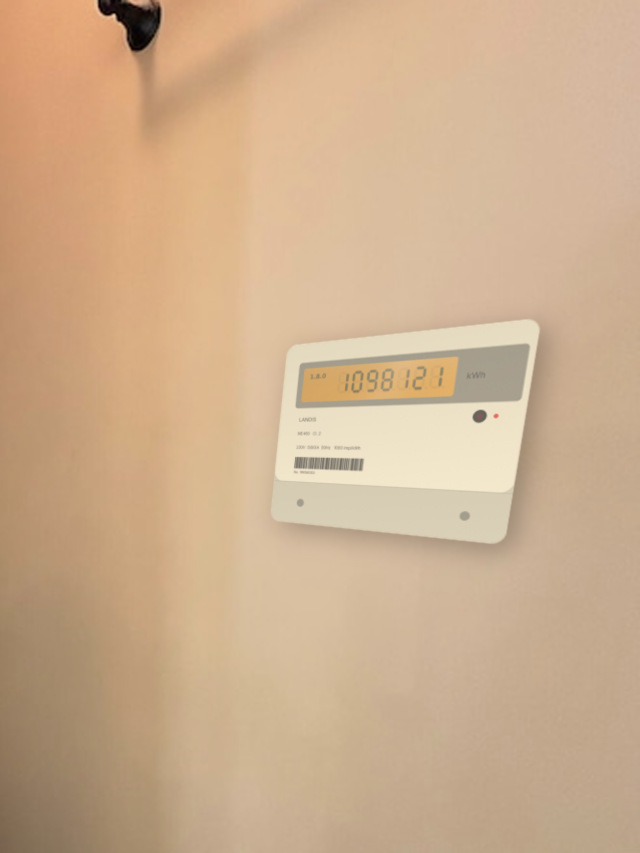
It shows 1098121; kWh
